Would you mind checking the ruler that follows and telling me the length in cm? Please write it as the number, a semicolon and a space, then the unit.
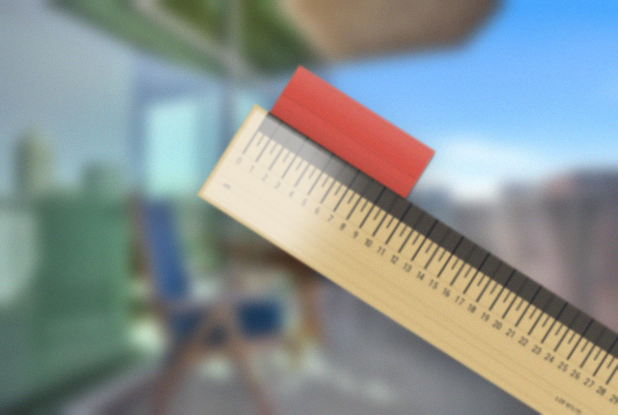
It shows 10.5; cm
